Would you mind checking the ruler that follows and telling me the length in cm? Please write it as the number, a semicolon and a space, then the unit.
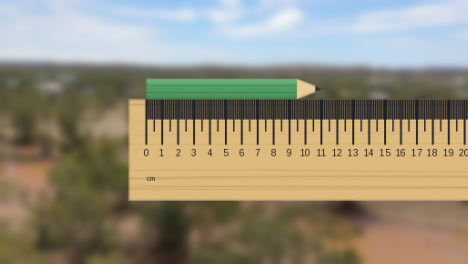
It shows 11; cm
